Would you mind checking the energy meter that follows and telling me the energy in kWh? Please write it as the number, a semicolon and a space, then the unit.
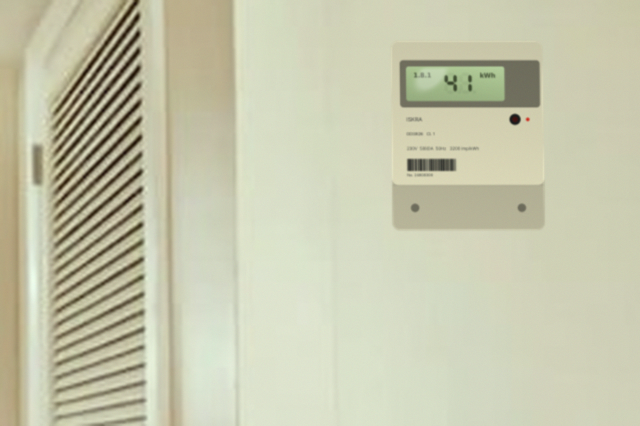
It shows 41; kWh
